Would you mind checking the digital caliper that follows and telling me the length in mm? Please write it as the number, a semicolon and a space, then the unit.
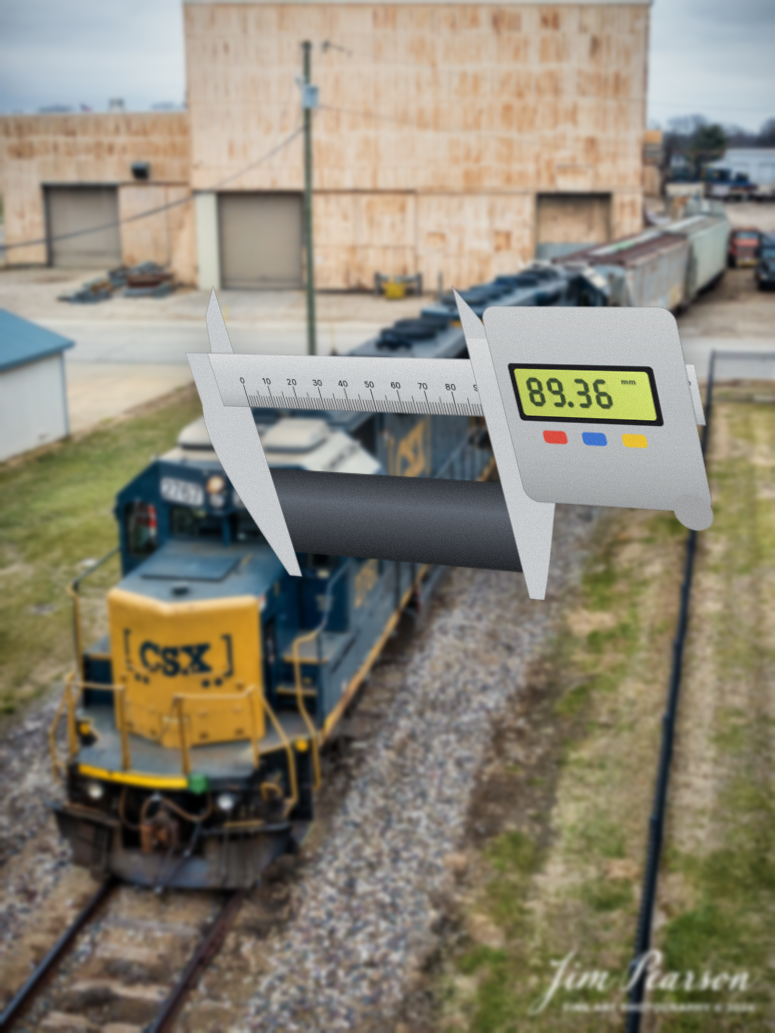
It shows 89.36; mm
